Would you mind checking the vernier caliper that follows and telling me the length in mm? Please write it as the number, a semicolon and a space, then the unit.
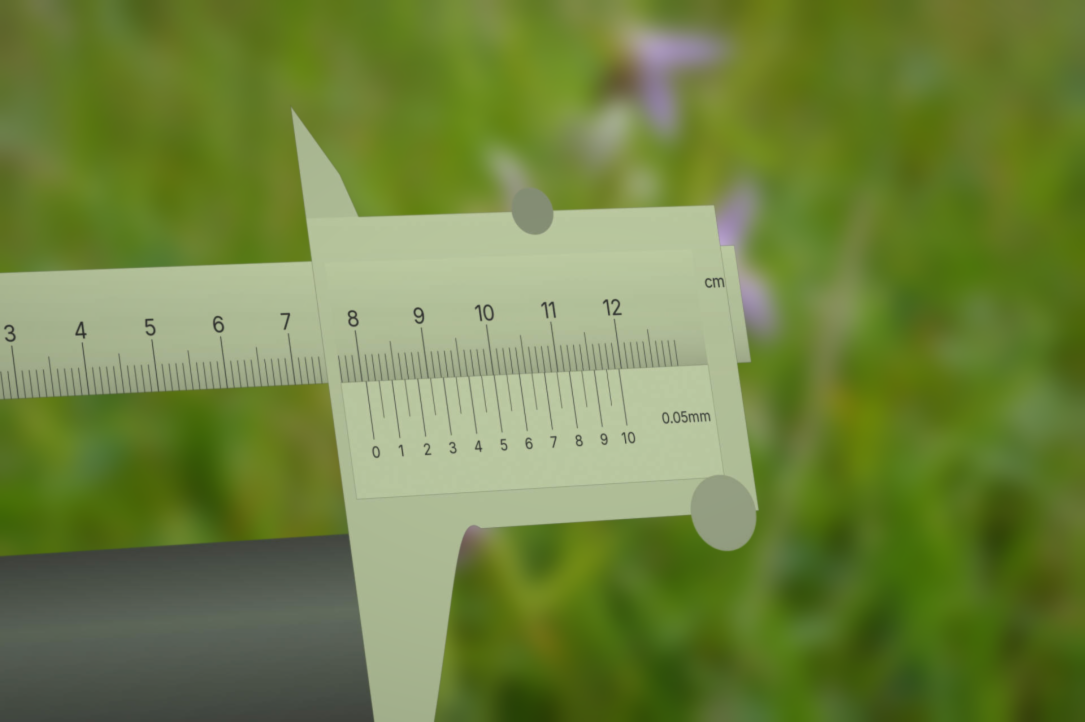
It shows 80.6; mm
